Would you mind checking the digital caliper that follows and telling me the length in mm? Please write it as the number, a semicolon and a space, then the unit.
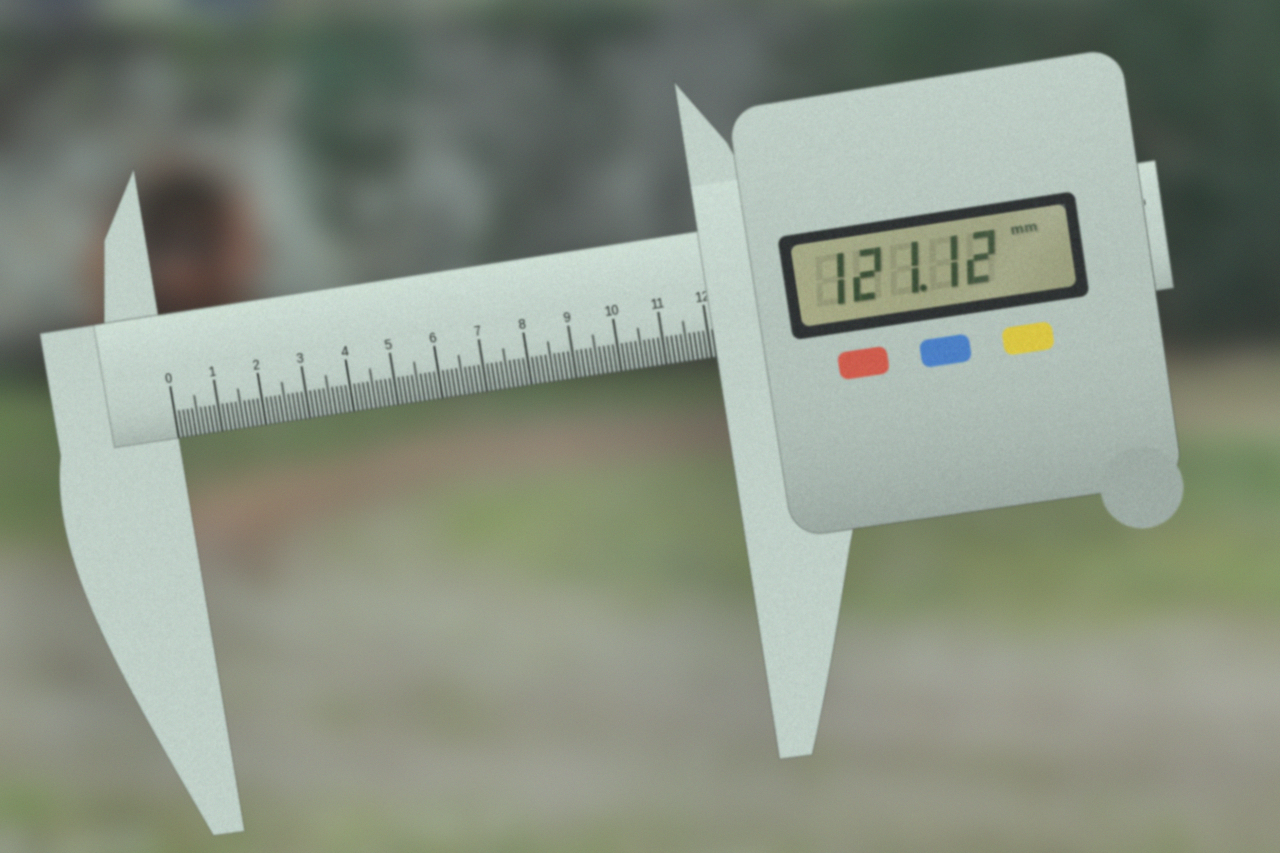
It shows 121.12; mm
